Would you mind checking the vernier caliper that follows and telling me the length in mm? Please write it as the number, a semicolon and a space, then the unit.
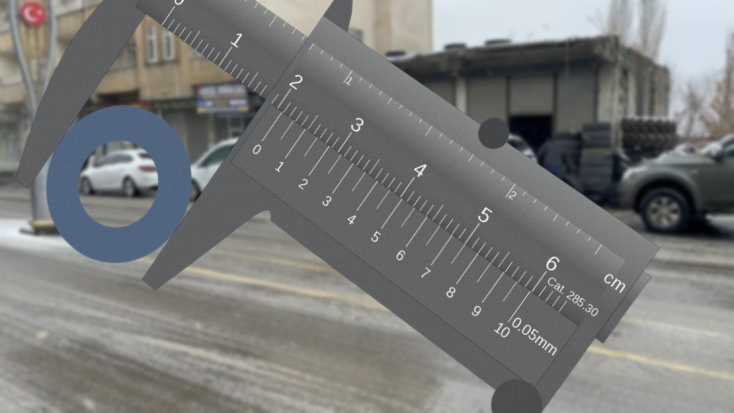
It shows 20.8; mm
